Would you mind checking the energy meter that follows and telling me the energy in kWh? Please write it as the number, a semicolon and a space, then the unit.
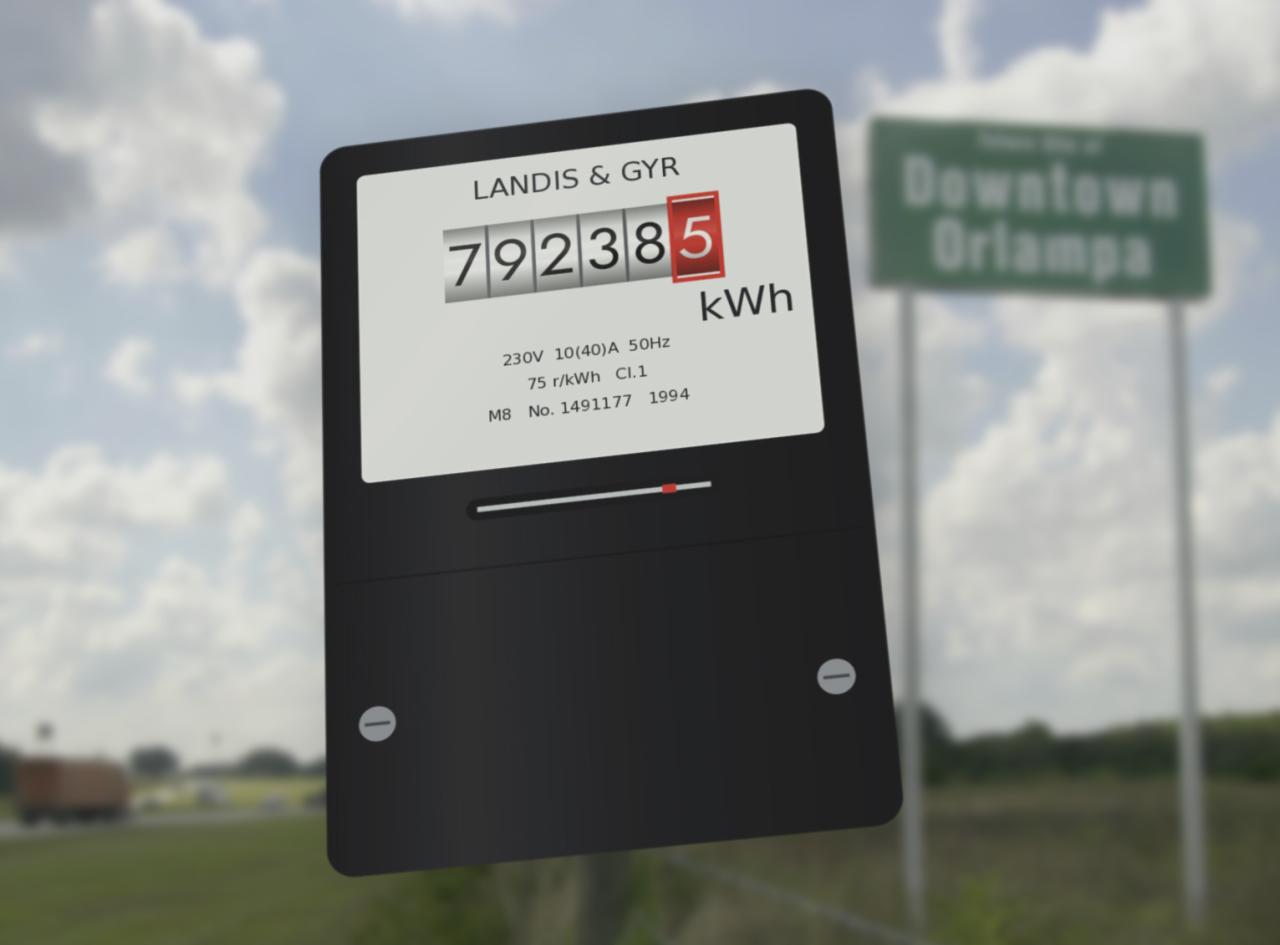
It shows 79238.5; kWh
